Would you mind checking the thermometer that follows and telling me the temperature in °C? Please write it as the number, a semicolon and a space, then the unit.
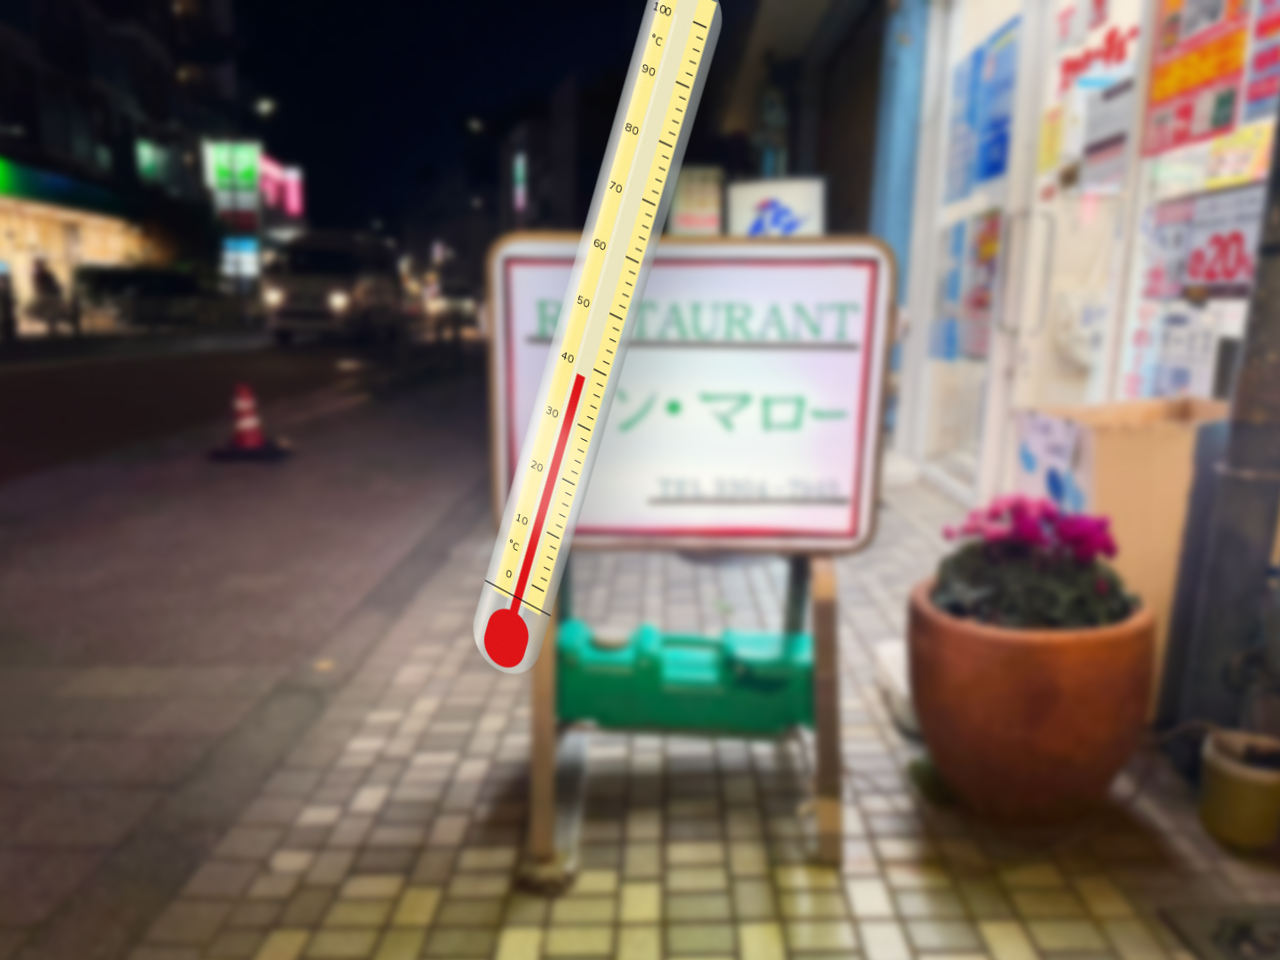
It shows 38; °C
